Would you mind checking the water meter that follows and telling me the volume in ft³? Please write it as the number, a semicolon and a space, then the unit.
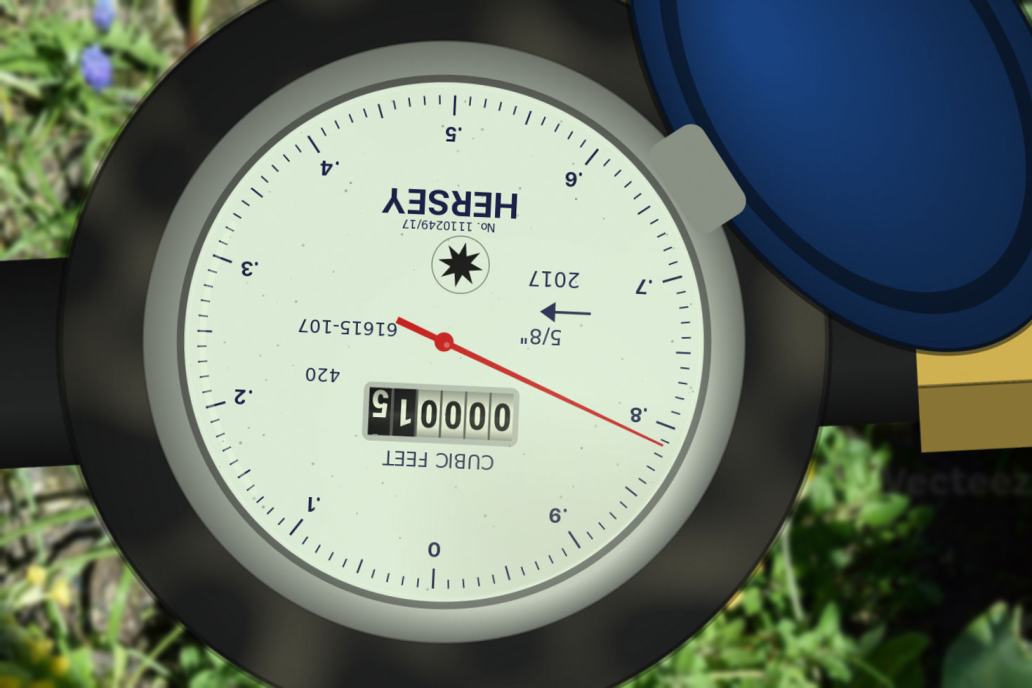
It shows 14.81; ft³
